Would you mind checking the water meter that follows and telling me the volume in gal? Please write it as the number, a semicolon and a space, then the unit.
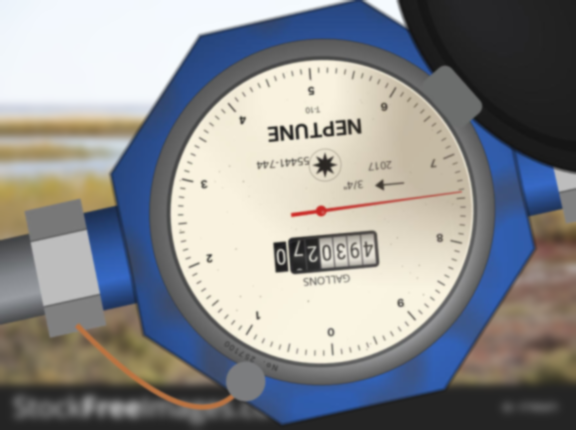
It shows 4930267.4; gal
